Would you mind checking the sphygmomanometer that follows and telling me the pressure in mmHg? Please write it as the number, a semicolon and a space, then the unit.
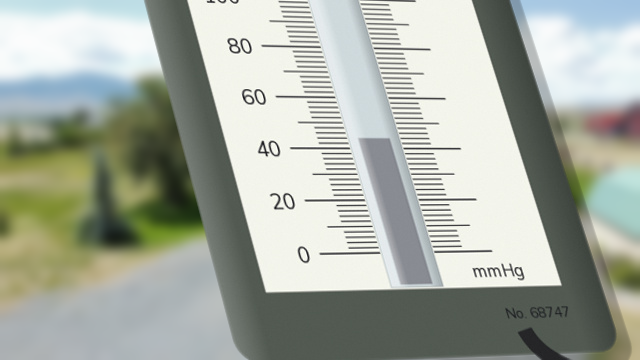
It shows 44; mmHg
